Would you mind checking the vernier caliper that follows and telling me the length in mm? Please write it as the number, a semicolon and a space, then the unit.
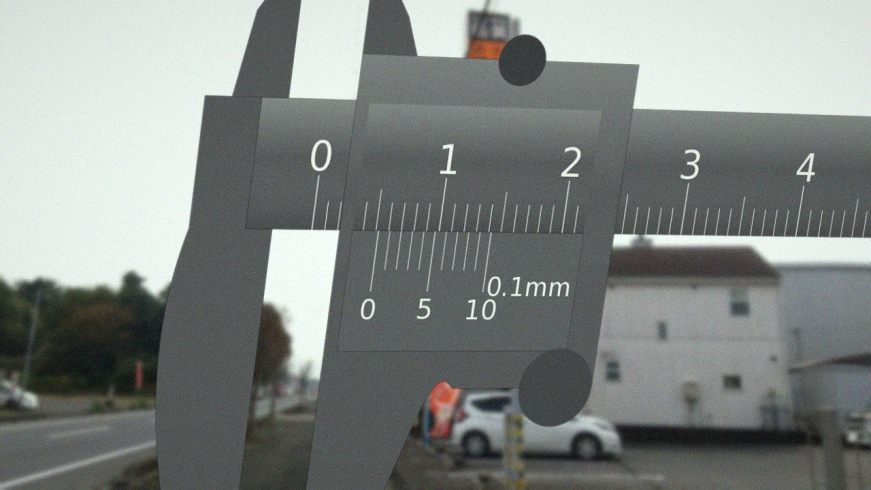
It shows 5.2; mm
